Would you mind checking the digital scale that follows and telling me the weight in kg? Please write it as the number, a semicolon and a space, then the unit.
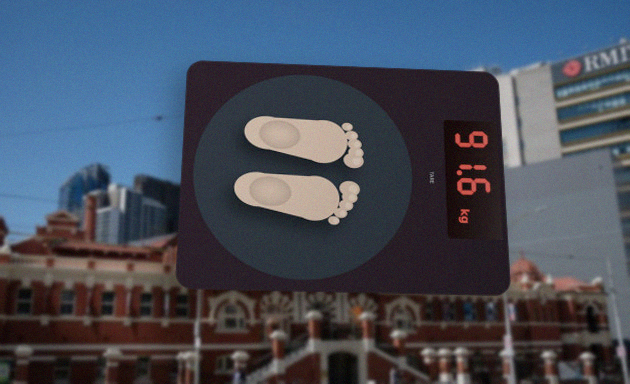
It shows 91.6; kg
